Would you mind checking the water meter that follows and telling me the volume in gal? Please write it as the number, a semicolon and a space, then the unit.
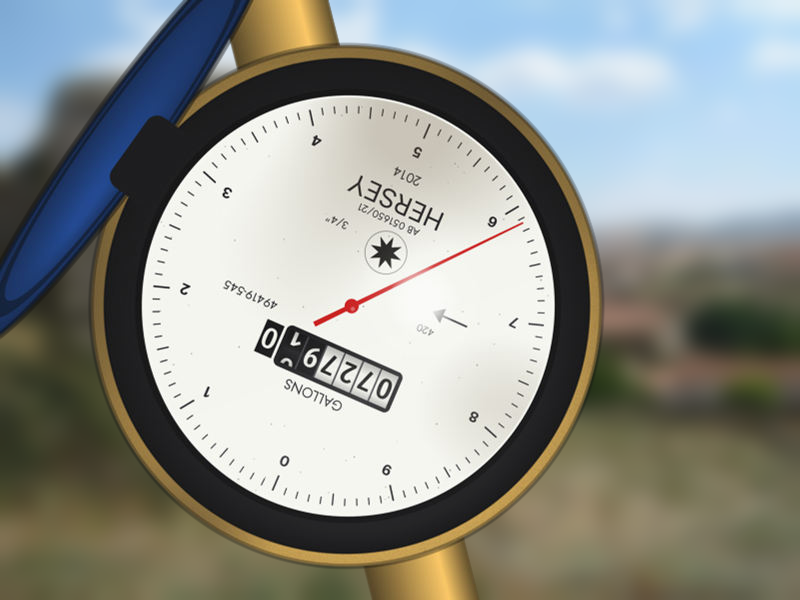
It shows 727906.1; gal
